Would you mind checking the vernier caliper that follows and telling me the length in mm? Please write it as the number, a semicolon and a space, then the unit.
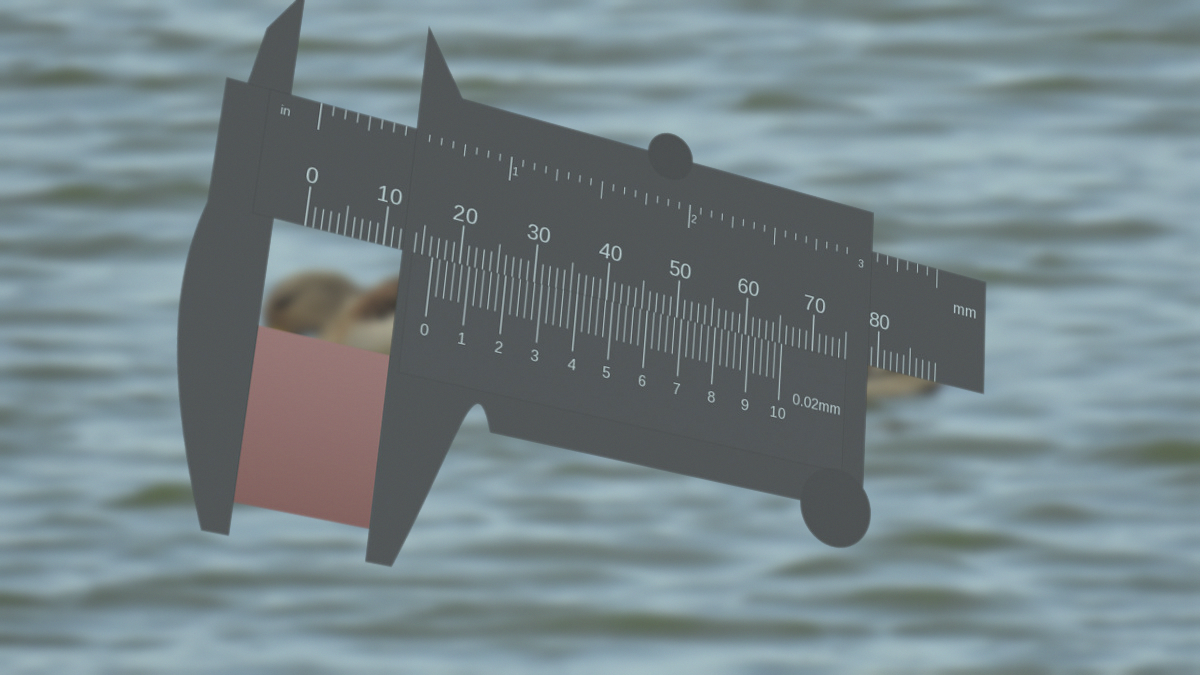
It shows 16.4; mm
